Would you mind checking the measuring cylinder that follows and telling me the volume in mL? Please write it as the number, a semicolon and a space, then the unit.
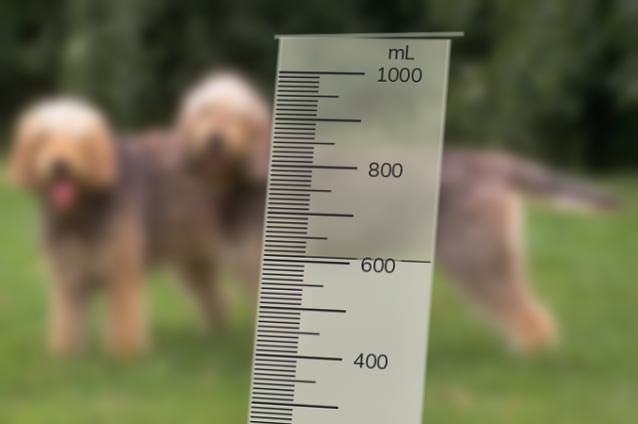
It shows 610; mL
